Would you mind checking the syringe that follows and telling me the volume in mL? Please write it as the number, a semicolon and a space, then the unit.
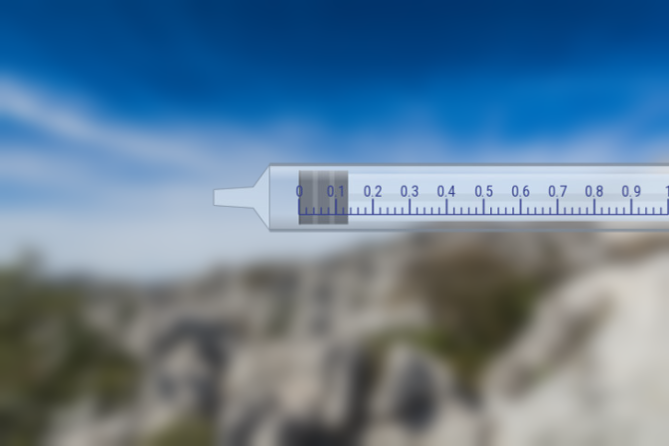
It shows 0; mL
